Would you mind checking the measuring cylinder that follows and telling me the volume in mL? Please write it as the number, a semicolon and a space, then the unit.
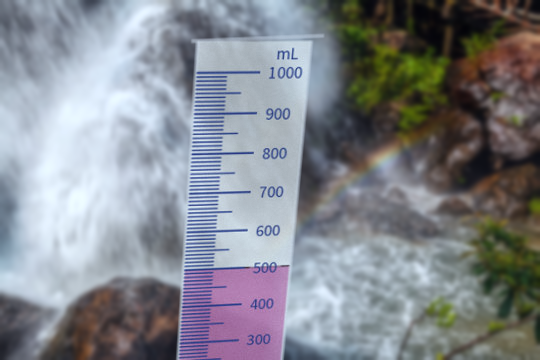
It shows 500; mL
